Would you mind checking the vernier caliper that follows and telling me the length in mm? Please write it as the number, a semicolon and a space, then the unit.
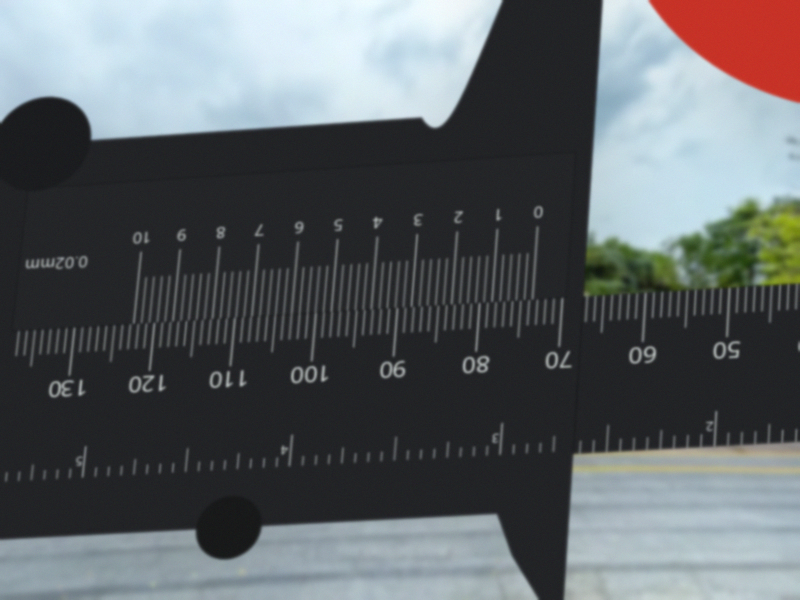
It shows 73.6; mm
